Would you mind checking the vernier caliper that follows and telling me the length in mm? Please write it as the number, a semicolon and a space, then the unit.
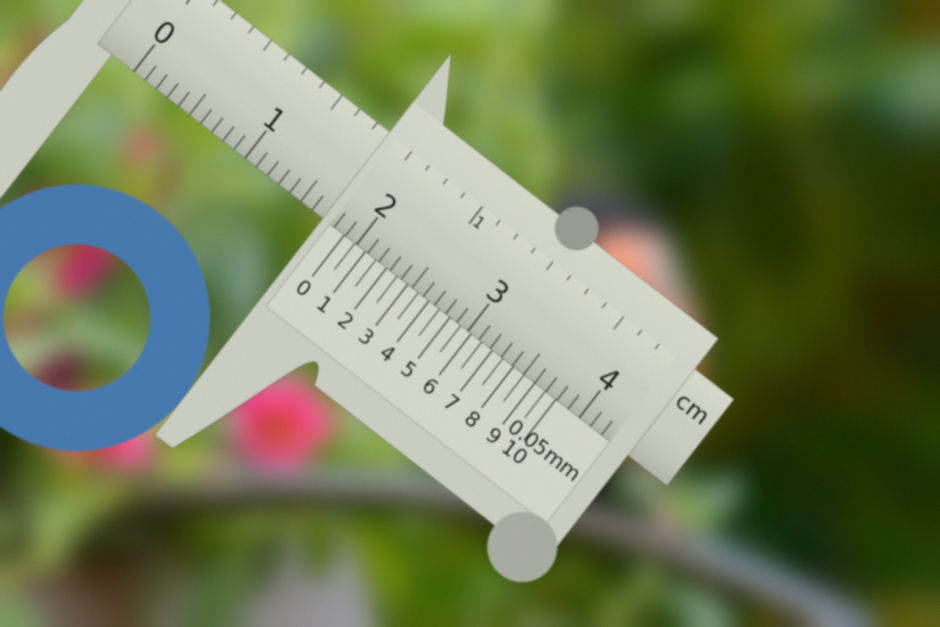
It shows 18.9; mm
